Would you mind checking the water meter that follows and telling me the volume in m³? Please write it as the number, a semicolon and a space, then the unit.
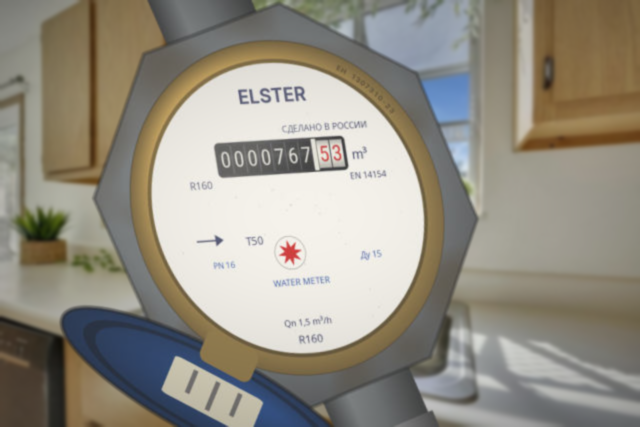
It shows 767.53; m³
